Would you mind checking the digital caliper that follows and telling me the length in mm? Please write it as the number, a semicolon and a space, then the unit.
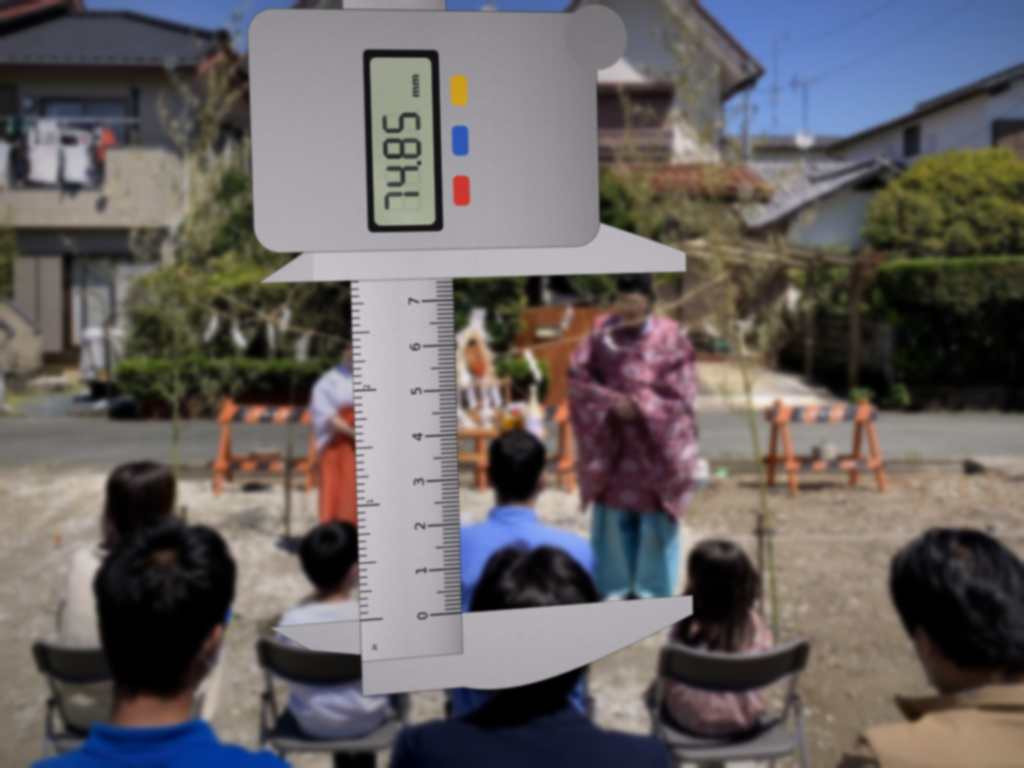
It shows 74.85; mm
